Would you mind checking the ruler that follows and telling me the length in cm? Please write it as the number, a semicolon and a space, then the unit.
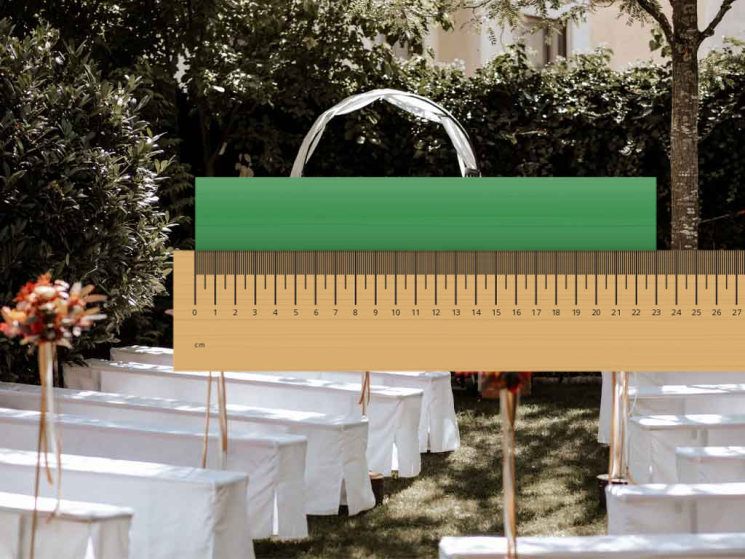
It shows 23; cm
